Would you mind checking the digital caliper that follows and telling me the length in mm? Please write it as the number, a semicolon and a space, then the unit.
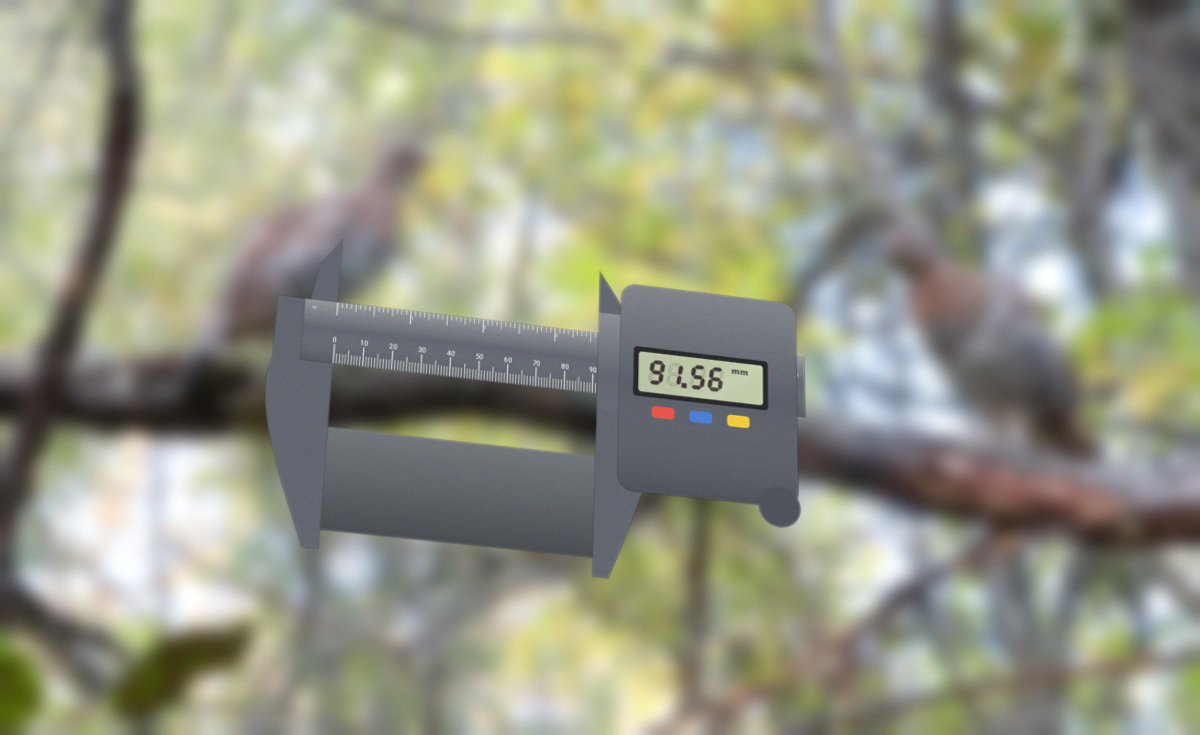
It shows 91.56; mm
